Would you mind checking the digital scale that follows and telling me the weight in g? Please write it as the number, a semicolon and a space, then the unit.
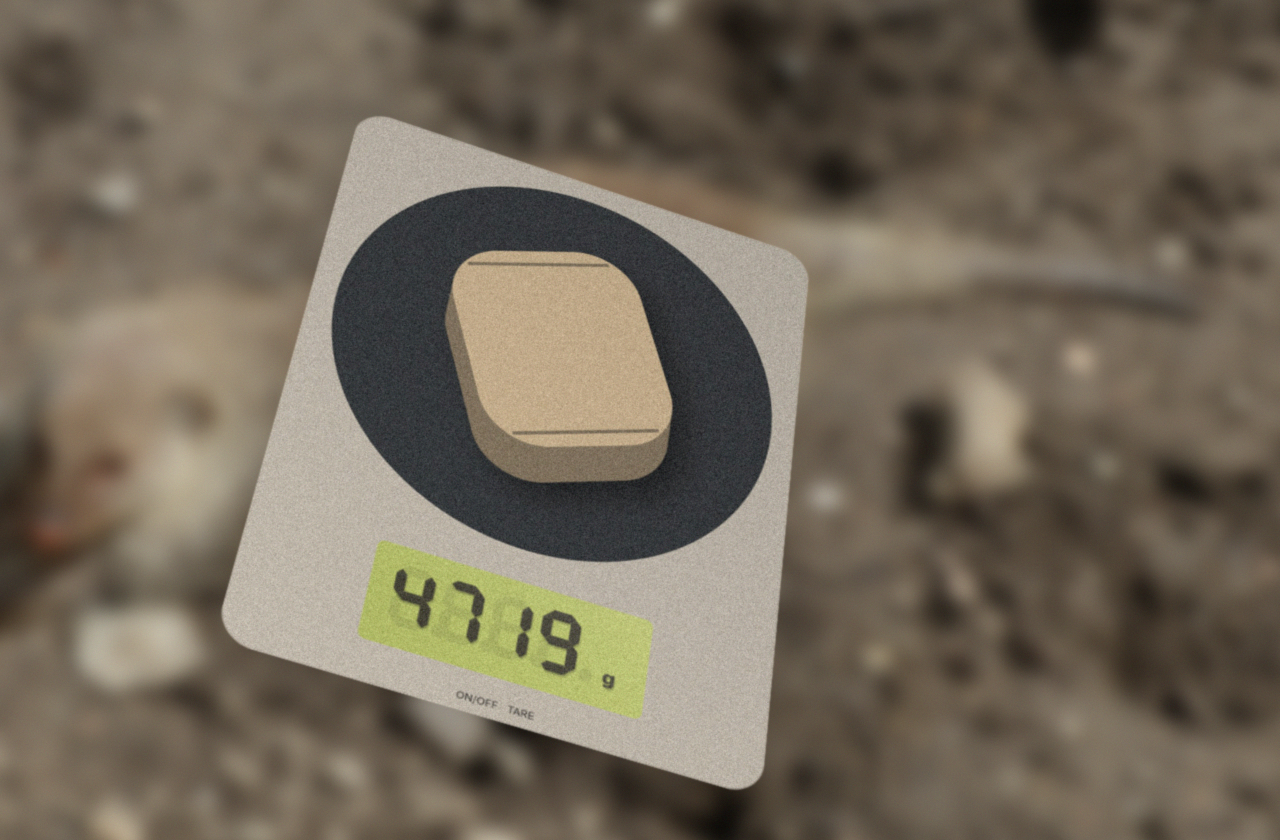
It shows 4719; g
